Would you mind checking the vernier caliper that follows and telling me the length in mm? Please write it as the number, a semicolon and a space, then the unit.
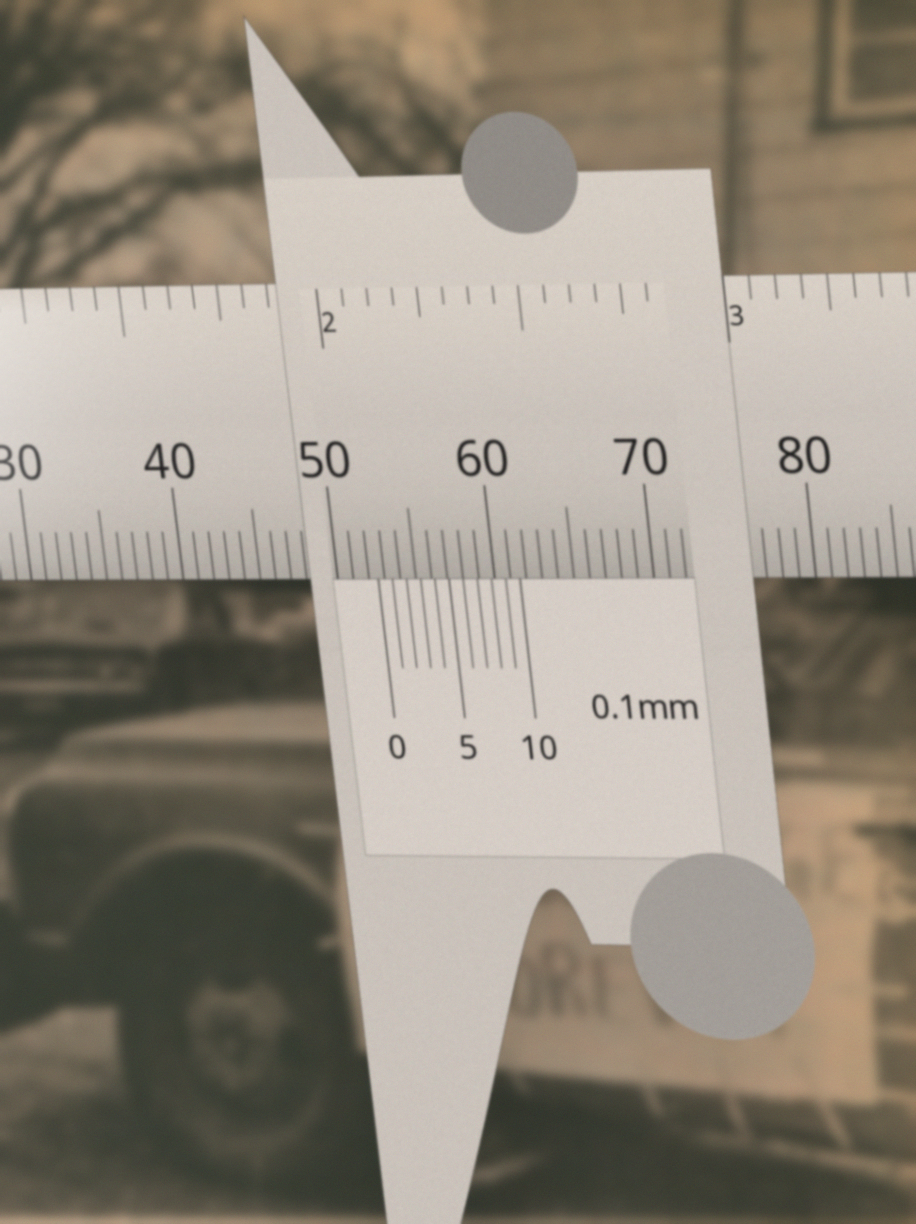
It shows 52.6; mm
